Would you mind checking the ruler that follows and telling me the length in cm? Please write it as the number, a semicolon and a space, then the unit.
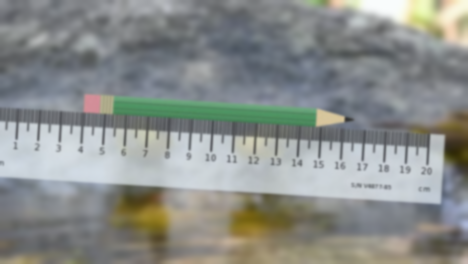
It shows 12.5; cm
